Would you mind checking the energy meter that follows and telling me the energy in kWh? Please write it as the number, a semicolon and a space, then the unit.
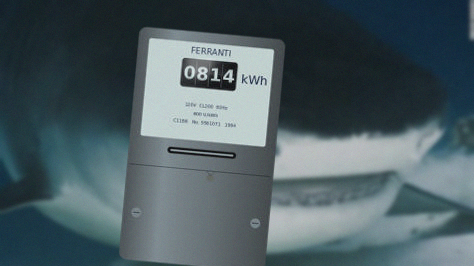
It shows 814; kWh
